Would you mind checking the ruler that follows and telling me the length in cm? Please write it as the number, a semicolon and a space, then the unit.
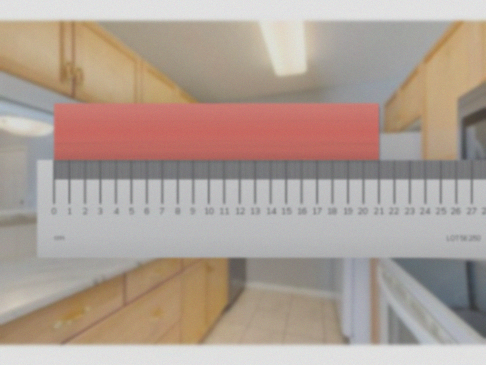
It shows 21; cm
